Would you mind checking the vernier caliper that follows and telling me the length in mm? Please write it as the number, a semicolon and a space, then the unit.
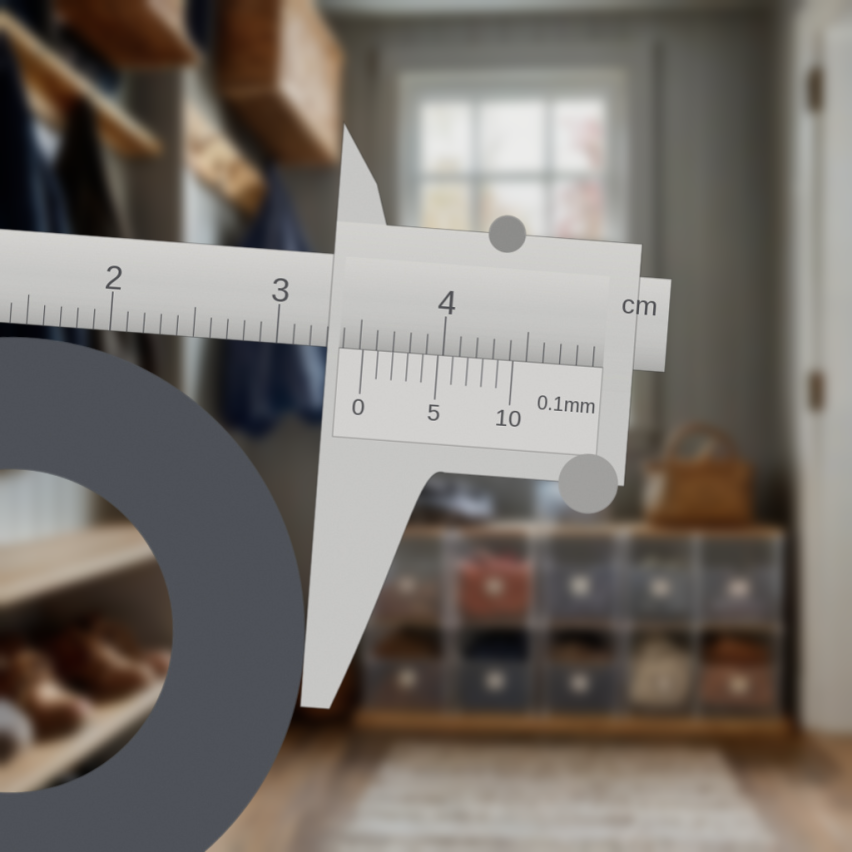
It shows 35.2; mm
